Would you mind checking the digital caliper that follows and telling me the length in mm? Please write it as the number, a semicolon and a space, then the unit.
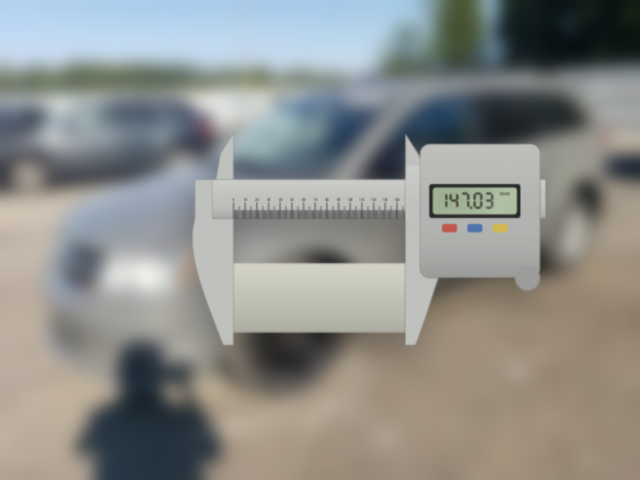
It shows 147.03; mm
